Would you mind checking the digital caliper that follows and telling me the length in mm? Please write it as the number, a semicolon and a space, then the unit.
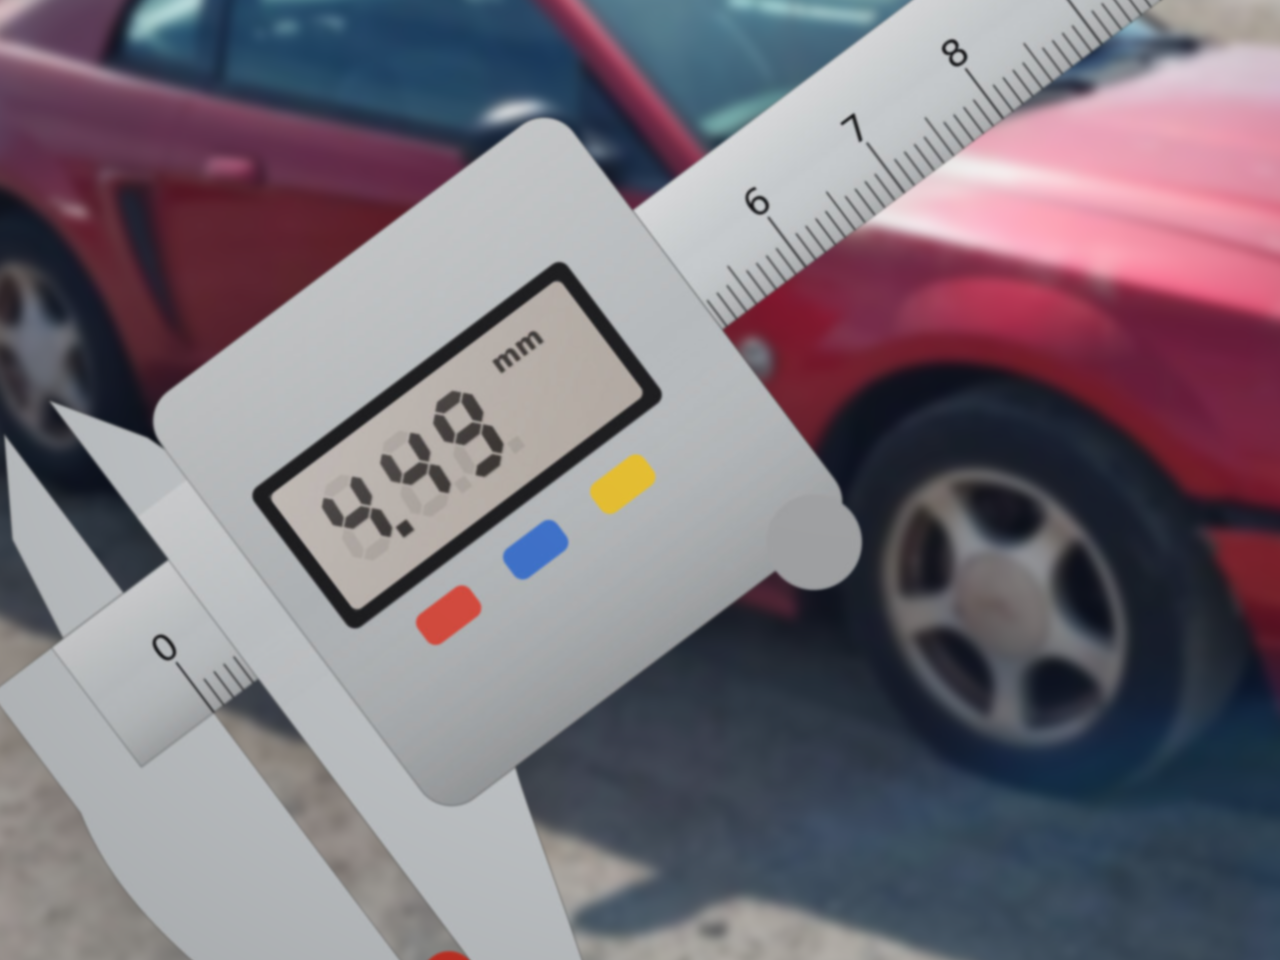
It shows 4.49; mm
